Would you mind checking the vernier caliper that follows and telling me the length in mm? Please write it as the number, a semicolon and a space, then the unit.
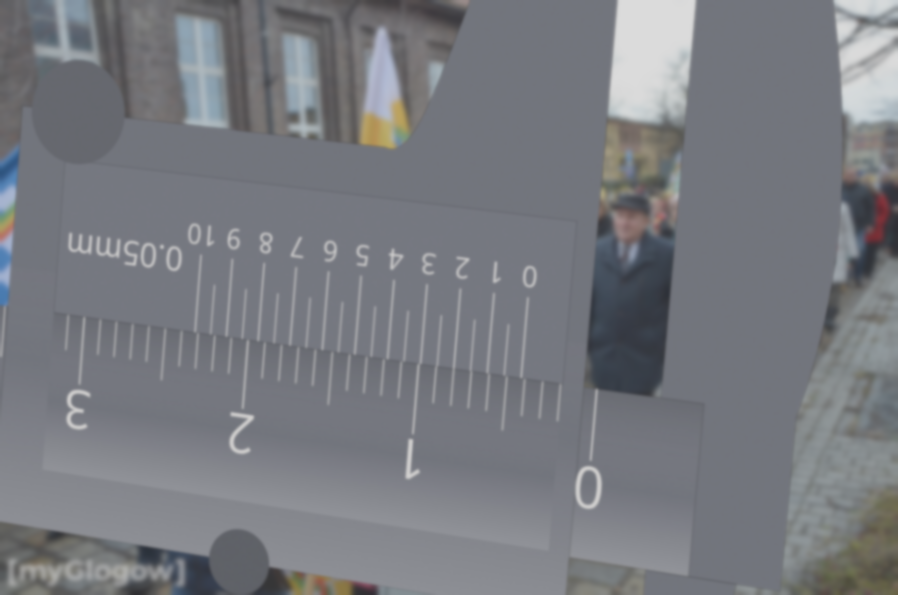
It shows 4.2; mm
